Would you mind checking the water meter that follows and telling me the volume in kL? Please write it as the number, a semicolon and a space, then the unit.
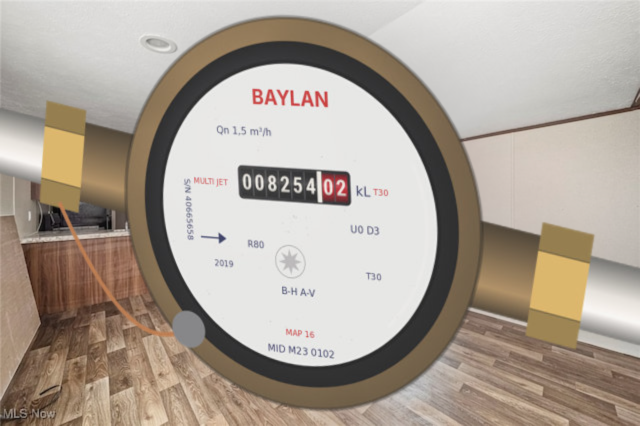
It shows 8254.02; kL
